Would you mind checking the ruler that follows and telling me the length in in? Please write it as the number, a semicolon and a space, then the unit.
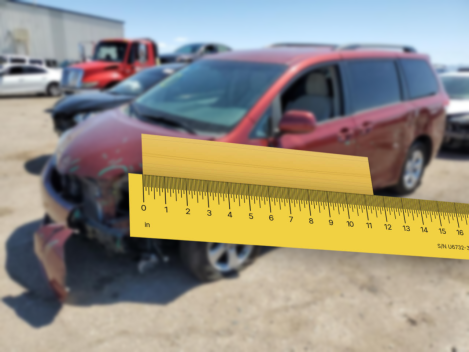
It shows 11.5; in
